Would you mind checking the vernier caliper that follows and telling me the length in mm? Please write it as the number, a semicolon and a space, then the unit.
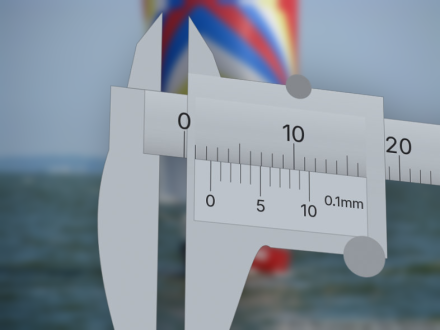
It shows 2.4; mm
